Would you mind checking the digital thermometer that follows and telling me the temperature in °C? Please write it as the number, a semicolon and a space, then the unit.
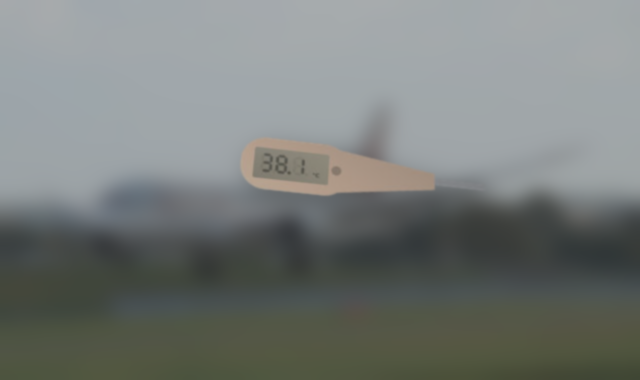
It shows 38.1; °C
